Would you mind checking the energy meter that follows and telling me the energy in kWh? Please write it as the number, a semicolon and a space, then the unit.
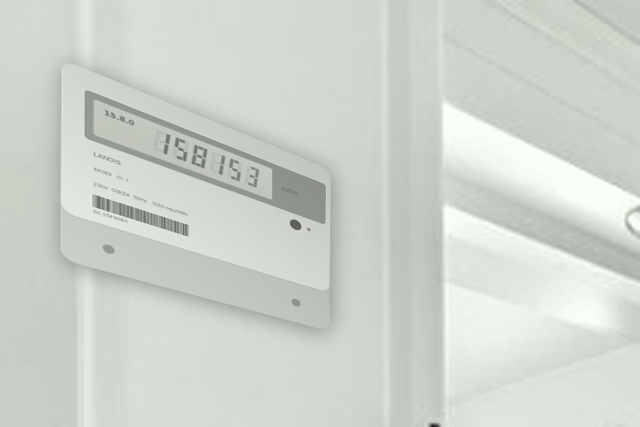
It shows 158153; kWh
